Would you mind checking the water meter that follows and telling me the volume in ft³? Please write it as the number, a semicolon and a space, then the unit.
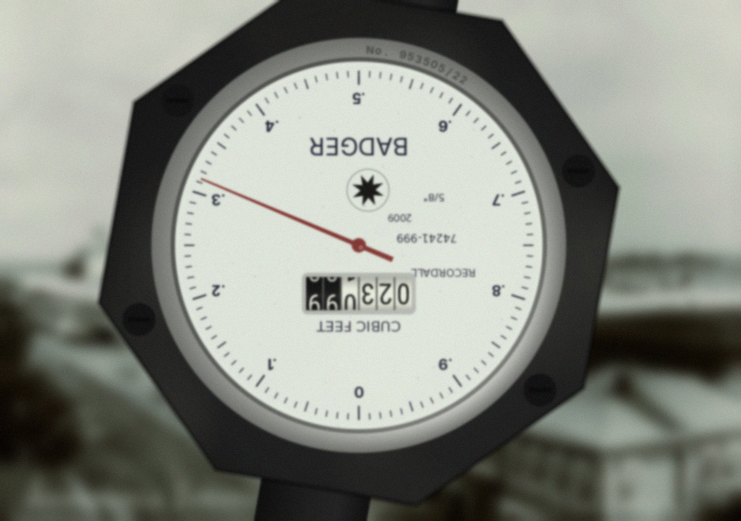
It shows 23099.31; ft³
